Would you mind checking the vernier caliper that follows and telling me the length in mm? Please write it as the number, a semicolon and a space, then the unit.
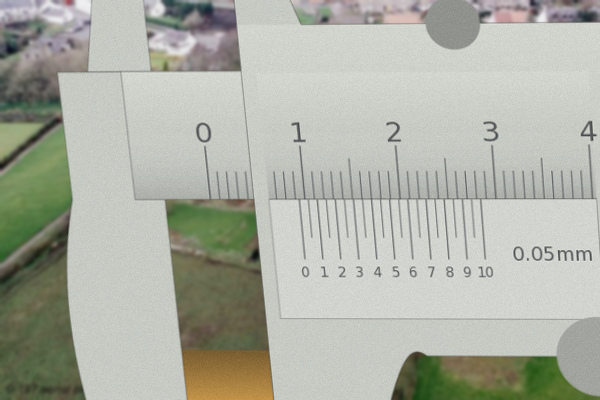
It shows 9.4; mm
